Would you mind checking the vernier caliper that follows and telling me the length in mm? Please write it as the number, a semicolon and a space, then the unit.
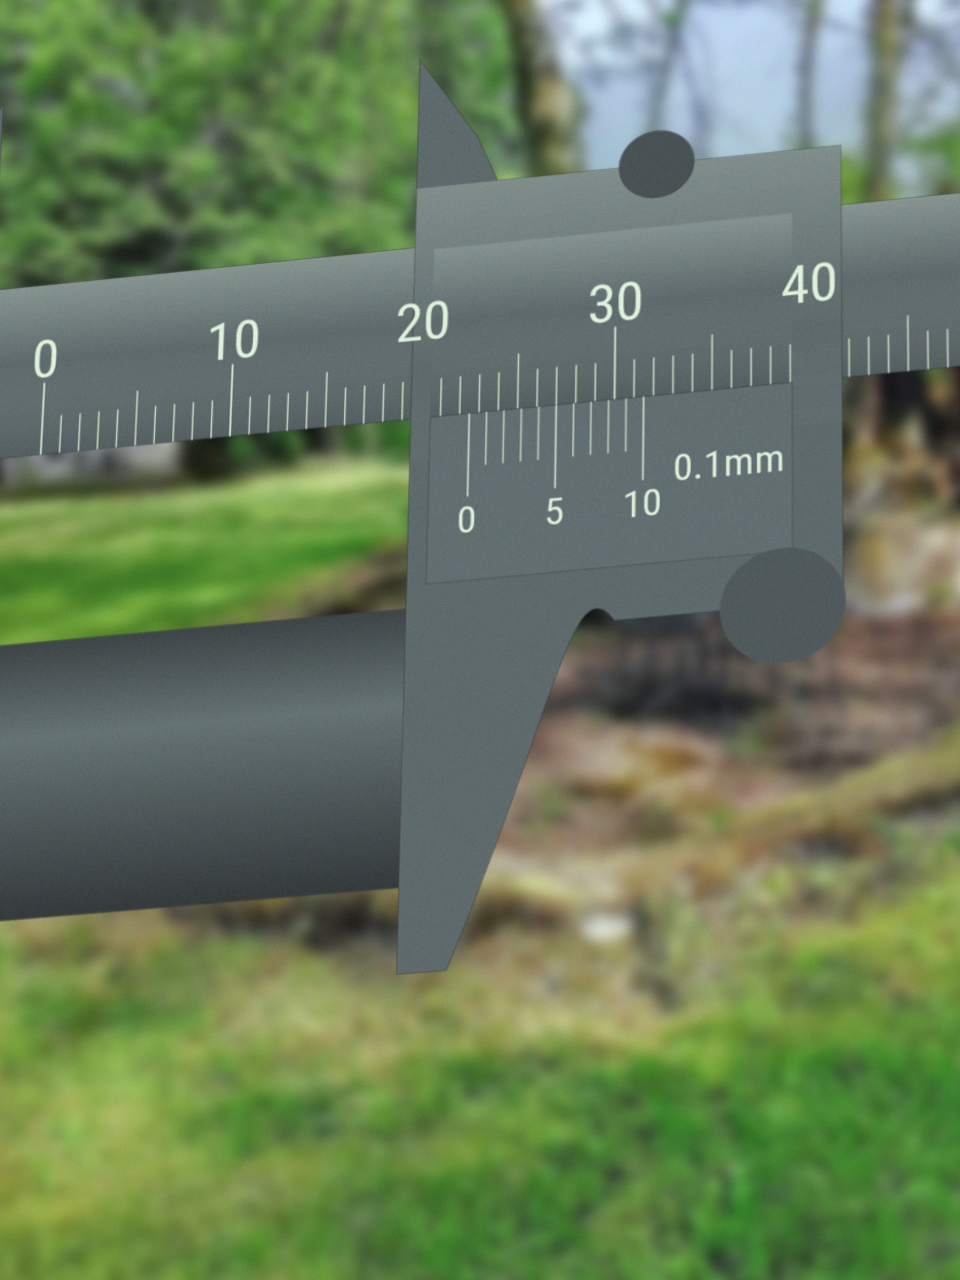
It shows 22.5; mm
